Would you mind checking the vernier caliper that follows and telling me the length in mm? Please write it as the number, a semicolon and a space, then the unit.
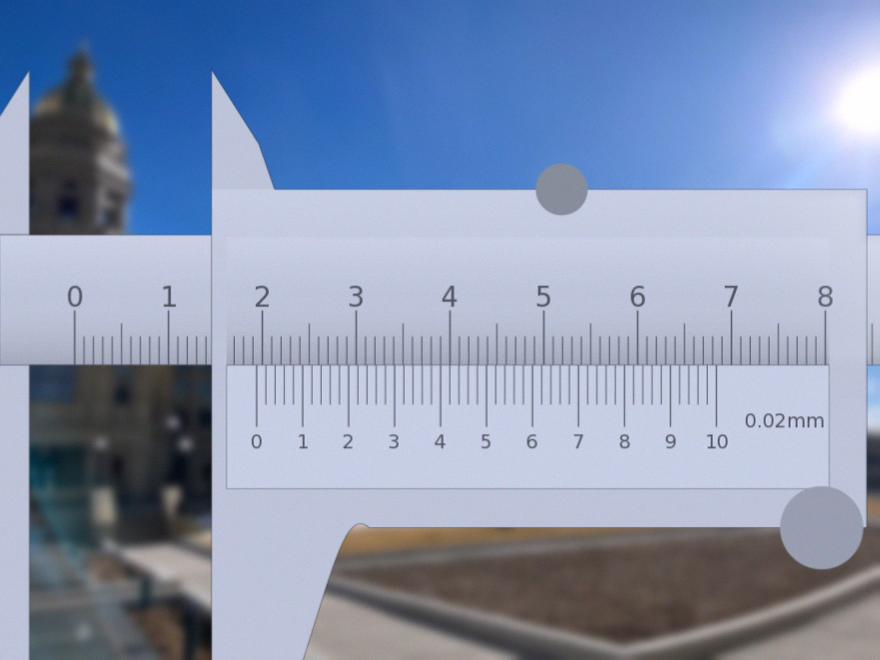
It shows 19.4; mm
